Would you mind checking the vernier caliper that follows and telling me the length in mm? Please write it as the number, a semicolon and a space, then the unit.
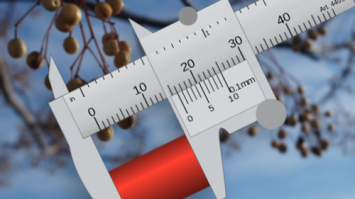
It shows 16.0; mm
